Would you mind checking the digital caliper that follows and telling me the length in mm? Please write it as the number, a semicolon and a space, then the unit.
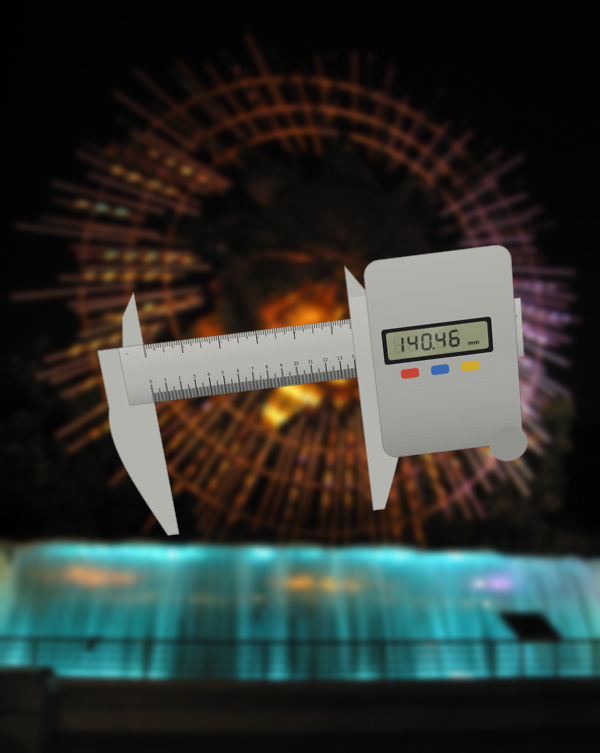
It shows 140.46; mm
